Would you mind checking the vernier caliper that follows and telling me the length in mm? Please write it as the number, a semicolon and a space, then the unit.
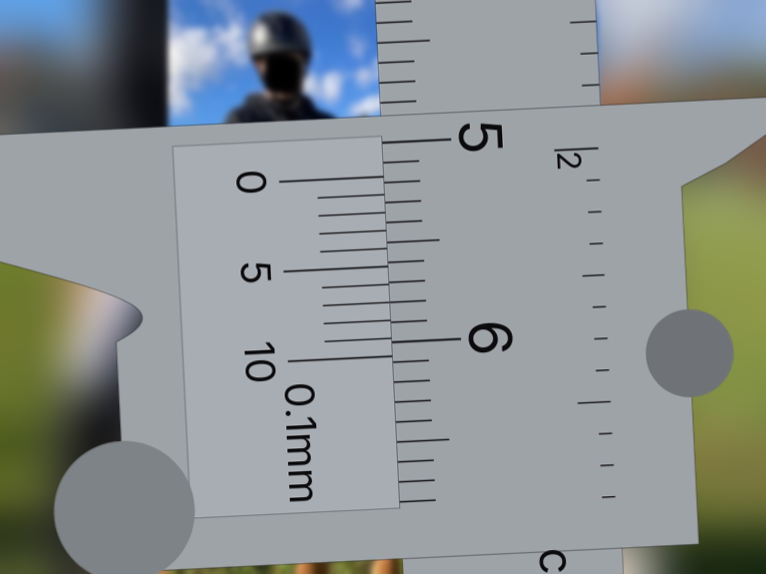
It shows 51.7; mm
